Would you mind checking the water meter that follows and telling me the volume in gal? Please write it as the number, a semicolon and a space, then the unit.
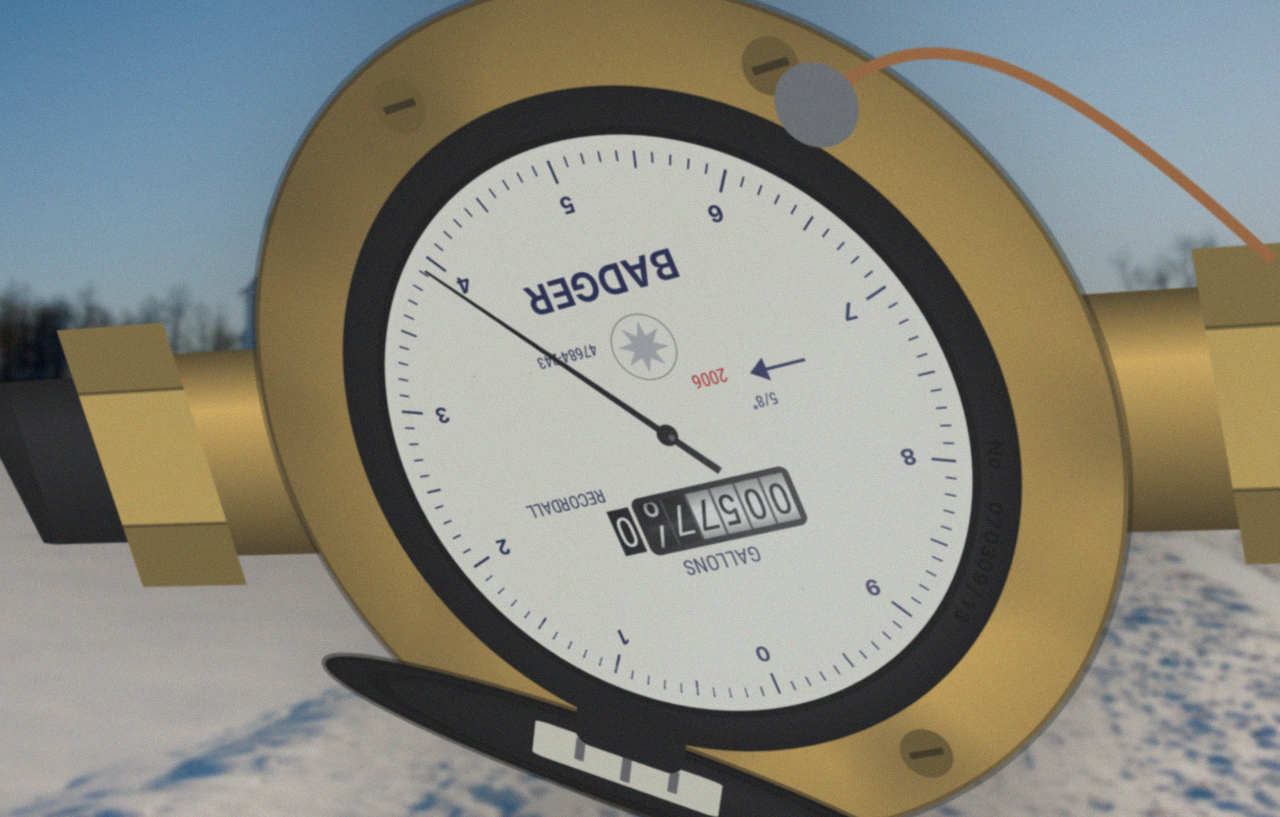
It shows 57773.9; gal
